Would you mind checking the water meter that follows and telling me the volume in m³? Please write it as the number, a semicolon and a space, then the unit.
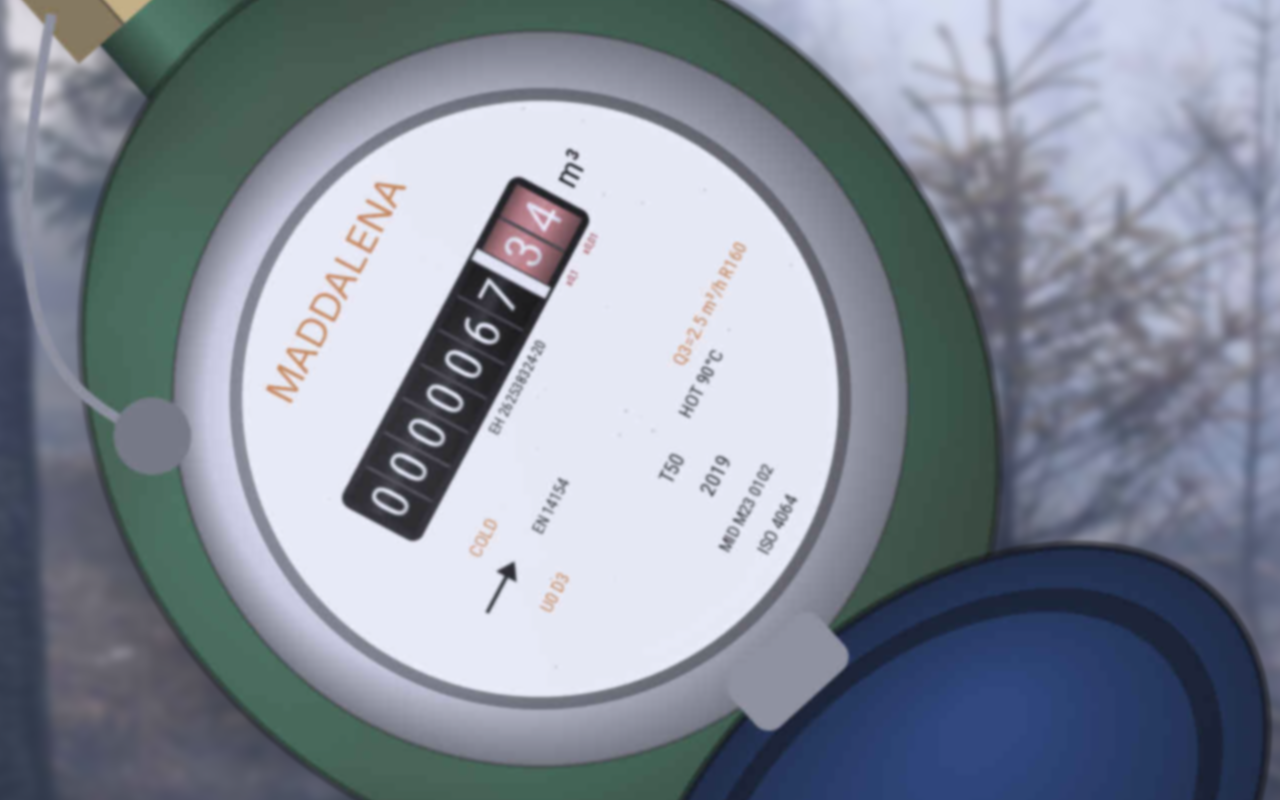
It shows 67.34; m³
